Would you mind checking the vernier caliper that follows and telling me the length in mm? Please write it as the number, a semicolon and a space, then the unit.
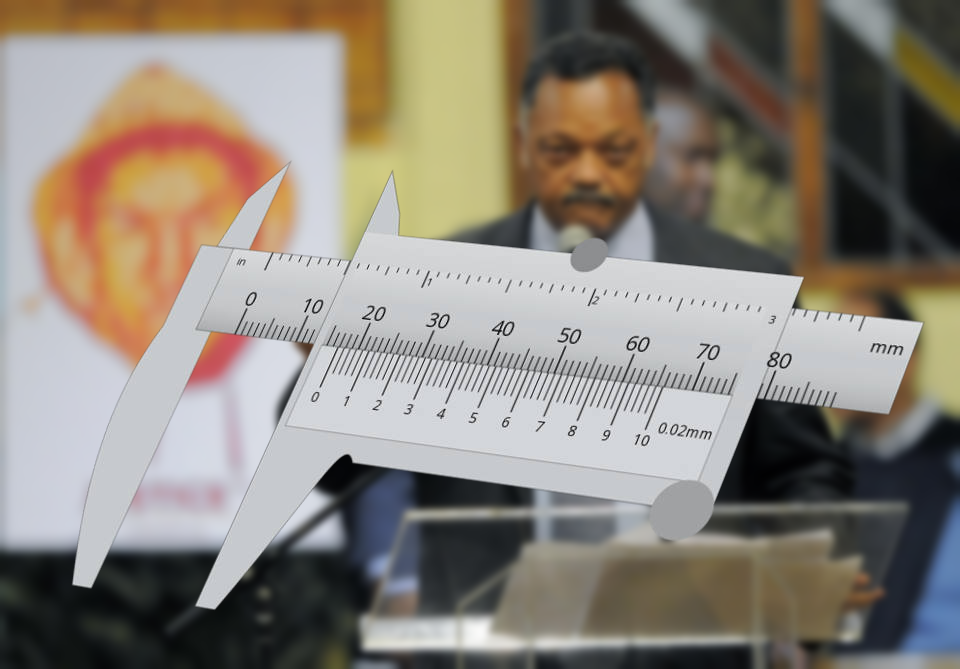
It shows 16.8; mm
